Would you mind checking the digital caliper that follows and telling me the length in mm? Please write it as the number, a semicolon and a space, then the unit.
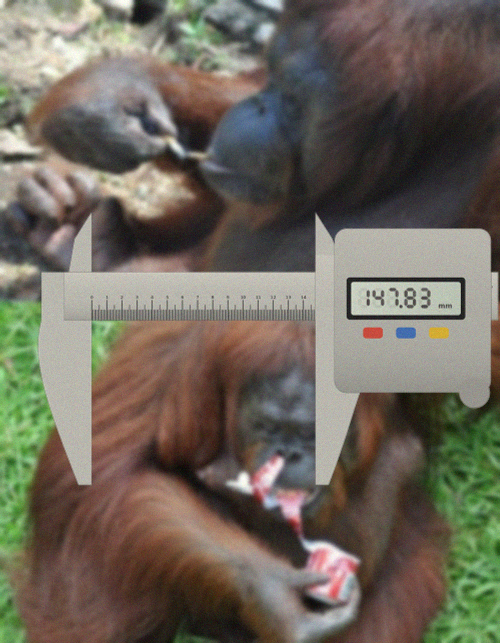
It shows 147.83; mm
